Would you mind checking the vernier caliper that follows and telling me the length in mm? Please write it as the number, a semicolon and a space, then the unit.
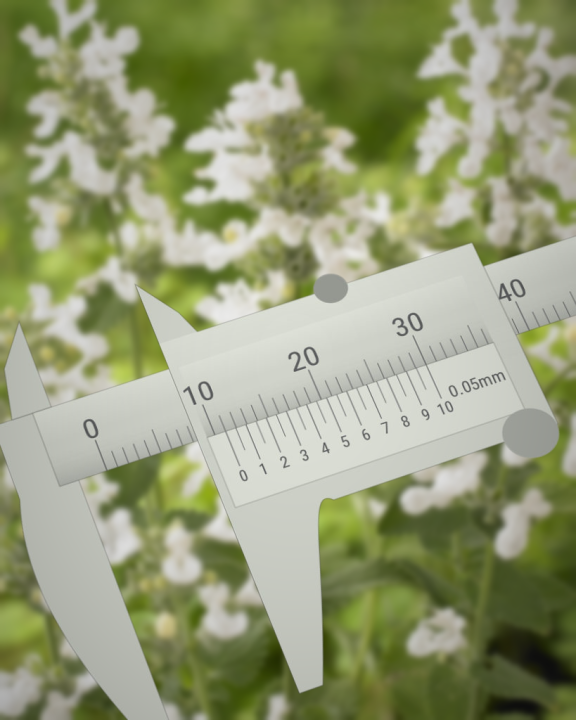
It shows 11.0; mm
